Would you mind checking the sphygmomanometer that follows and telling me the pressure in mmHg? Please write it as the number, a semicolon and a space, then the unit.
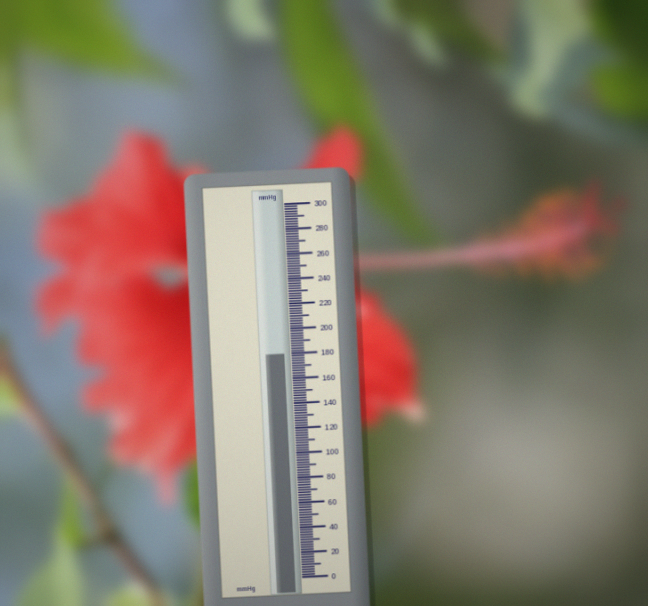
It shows 180; mmHg
